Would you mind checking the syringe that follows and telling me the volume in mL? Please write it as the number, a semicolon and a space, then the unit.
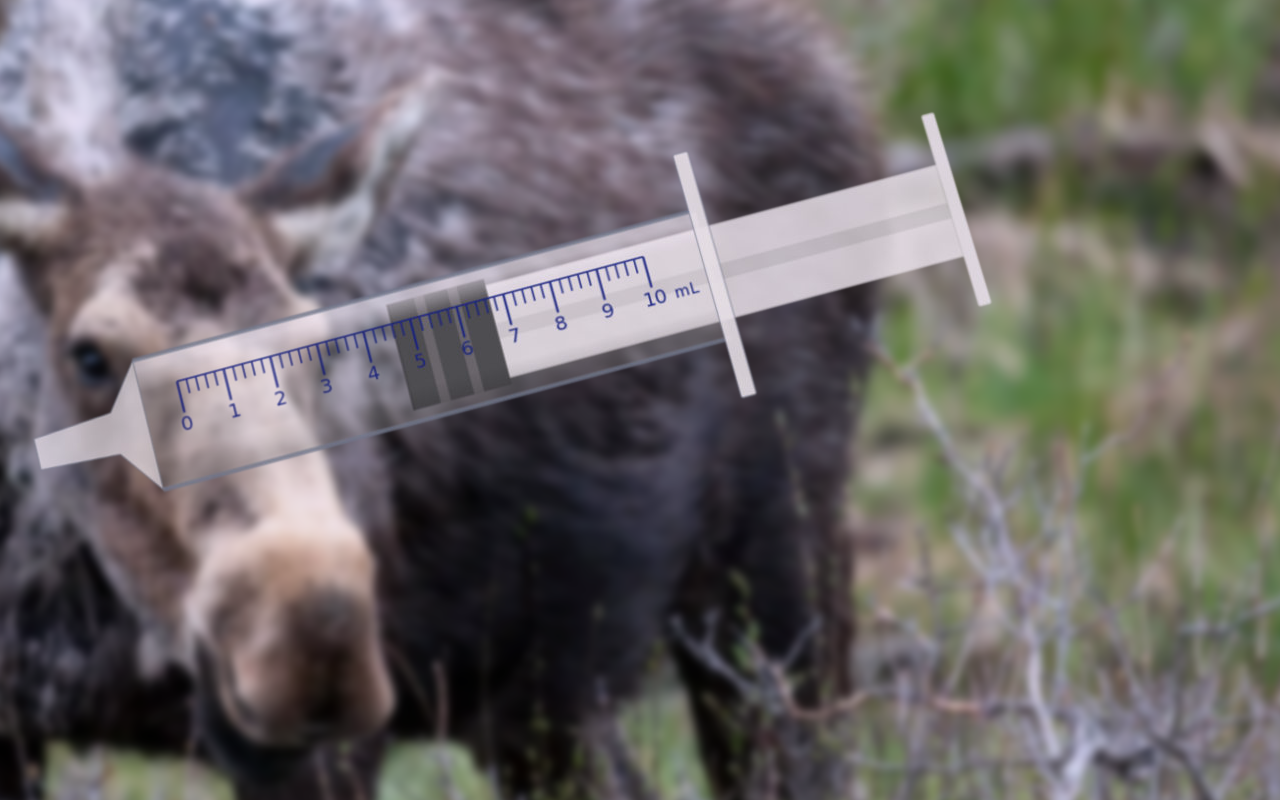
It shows 4.6; mL
